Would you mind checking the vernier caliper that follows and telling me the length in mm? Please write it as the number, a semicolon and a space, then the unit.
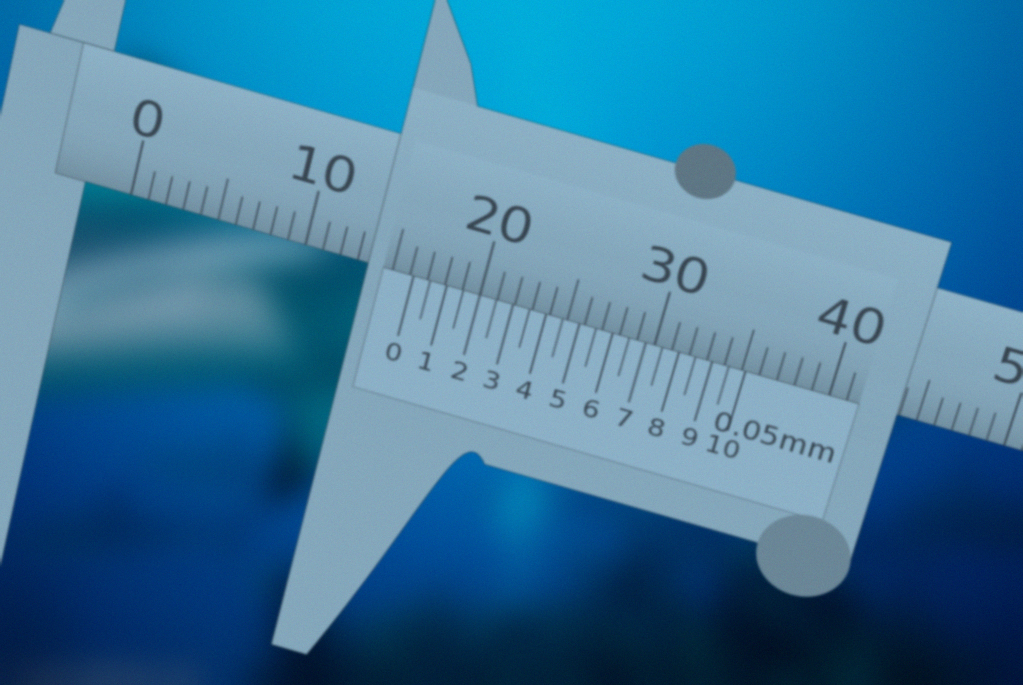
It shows 16.2; mm
